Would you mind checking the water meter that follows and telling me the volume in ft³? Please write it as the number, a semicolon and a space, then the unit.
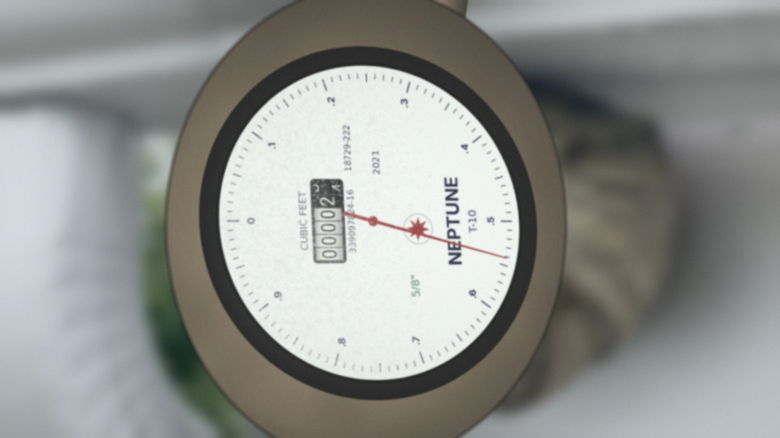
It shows 23.54; ft³
